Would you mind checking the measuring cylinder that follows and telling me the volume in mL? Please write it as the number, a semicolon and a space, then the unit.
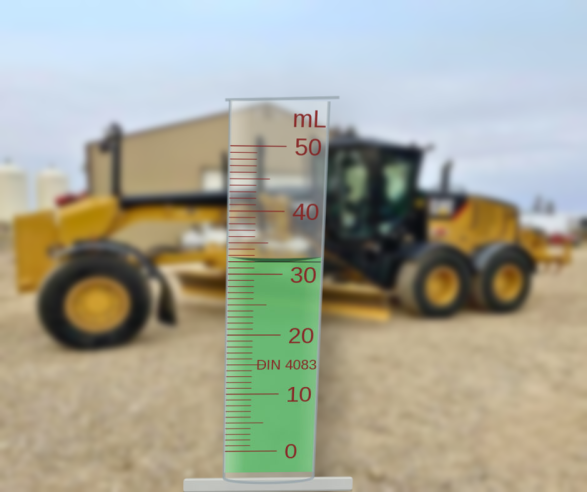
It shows 32; mL
